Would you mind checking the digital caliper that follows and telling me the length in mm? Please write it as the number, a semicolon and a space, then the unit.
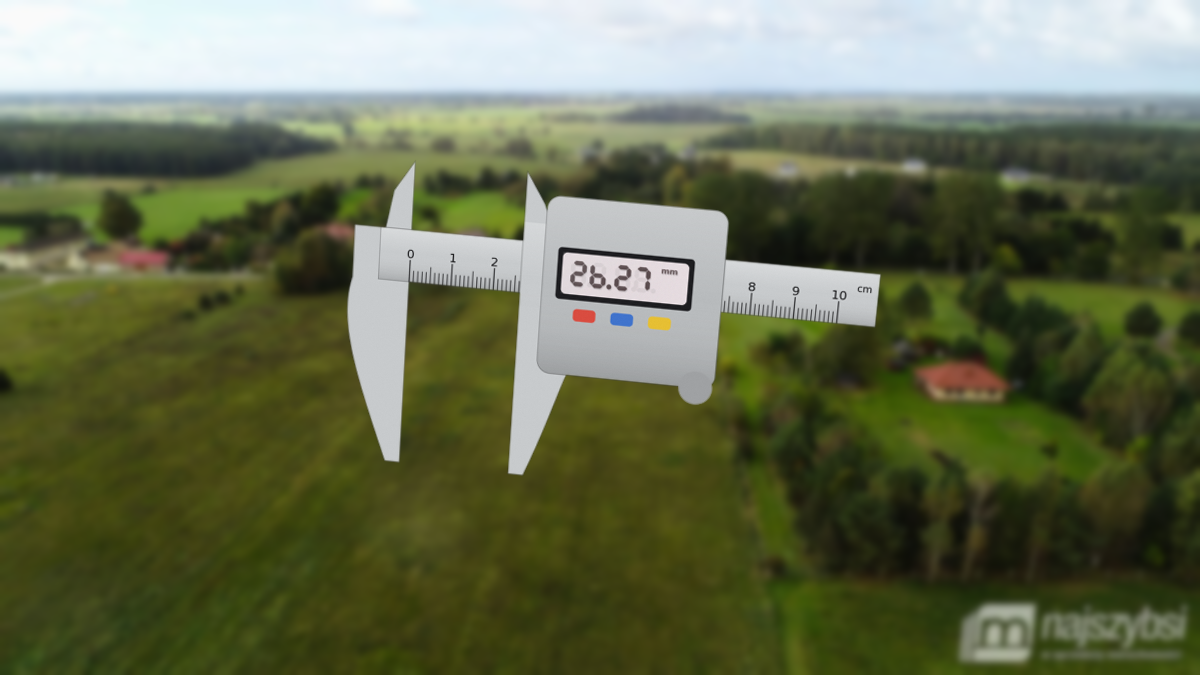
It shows 26.27; mm
